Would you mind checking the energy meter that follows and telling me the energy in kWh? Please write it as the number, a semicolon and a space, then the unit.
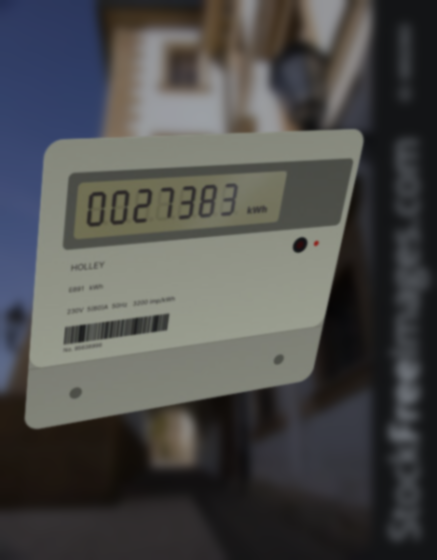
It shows 27383; kWh
